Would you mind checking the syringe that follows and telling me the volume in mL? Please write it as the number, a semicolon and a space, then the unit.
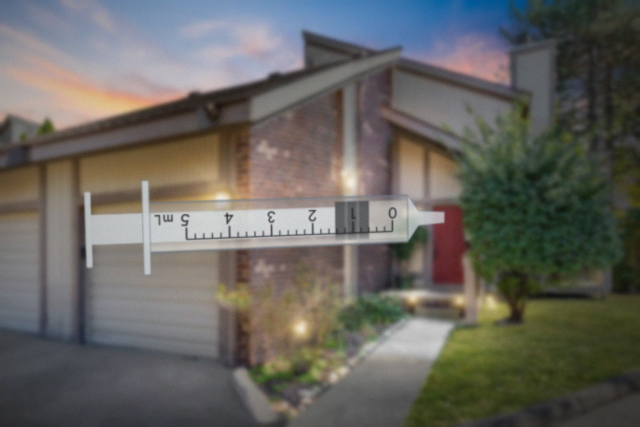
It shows 0.6; mL
